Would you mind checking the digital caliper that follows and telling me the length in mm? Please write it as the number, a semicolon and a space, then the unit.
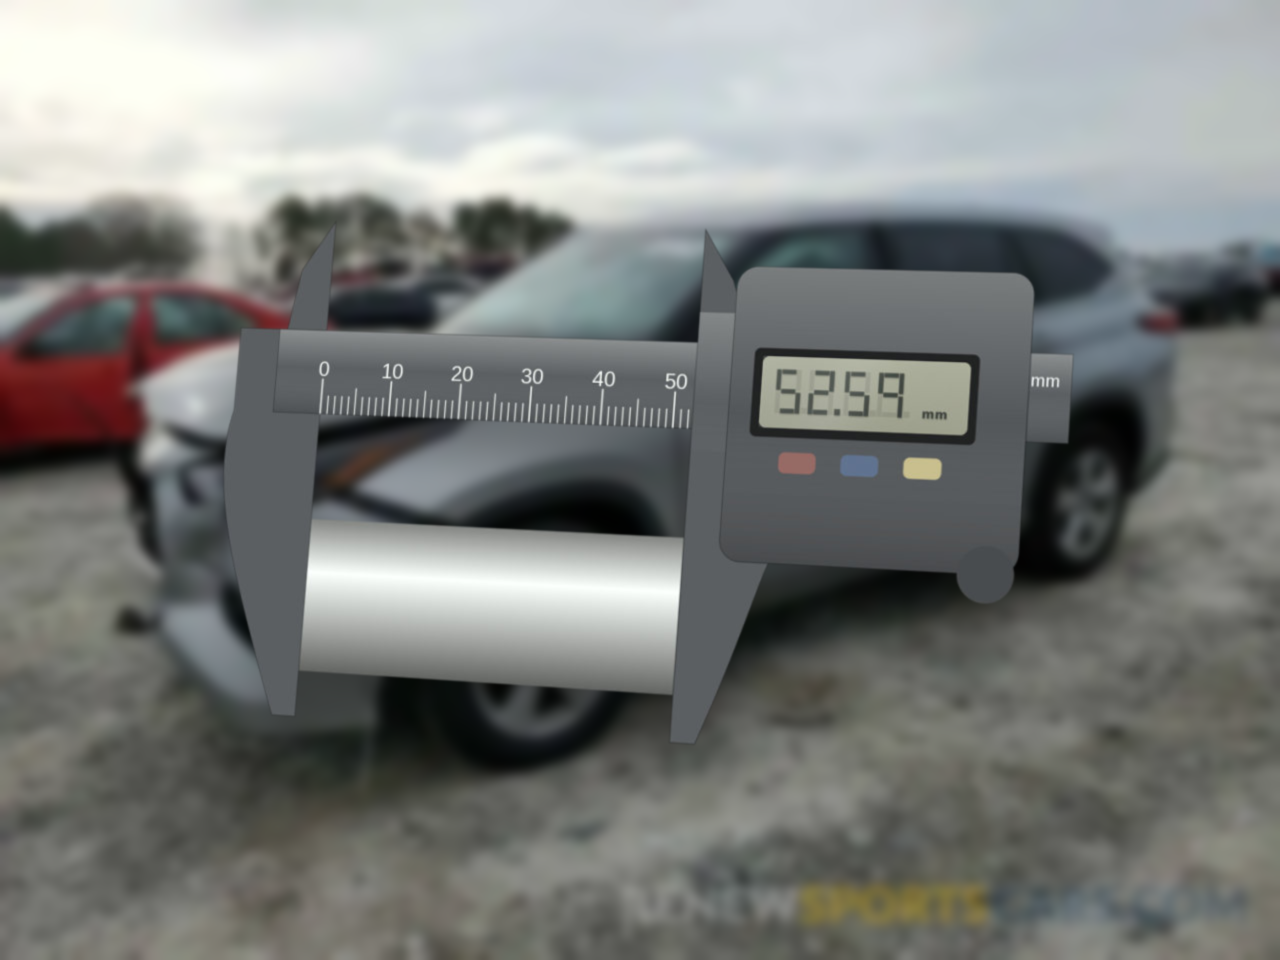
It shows 52.59; mm
